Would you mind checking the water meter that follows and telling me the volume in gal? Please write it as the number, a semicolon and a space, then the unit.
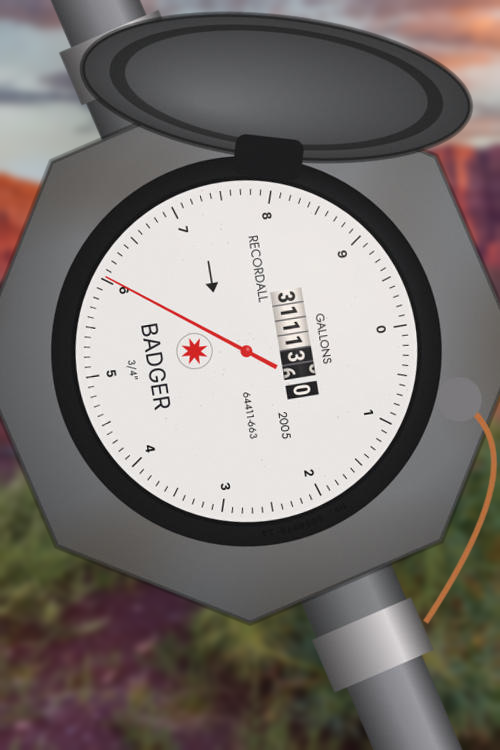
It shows 3111356.0; gal
